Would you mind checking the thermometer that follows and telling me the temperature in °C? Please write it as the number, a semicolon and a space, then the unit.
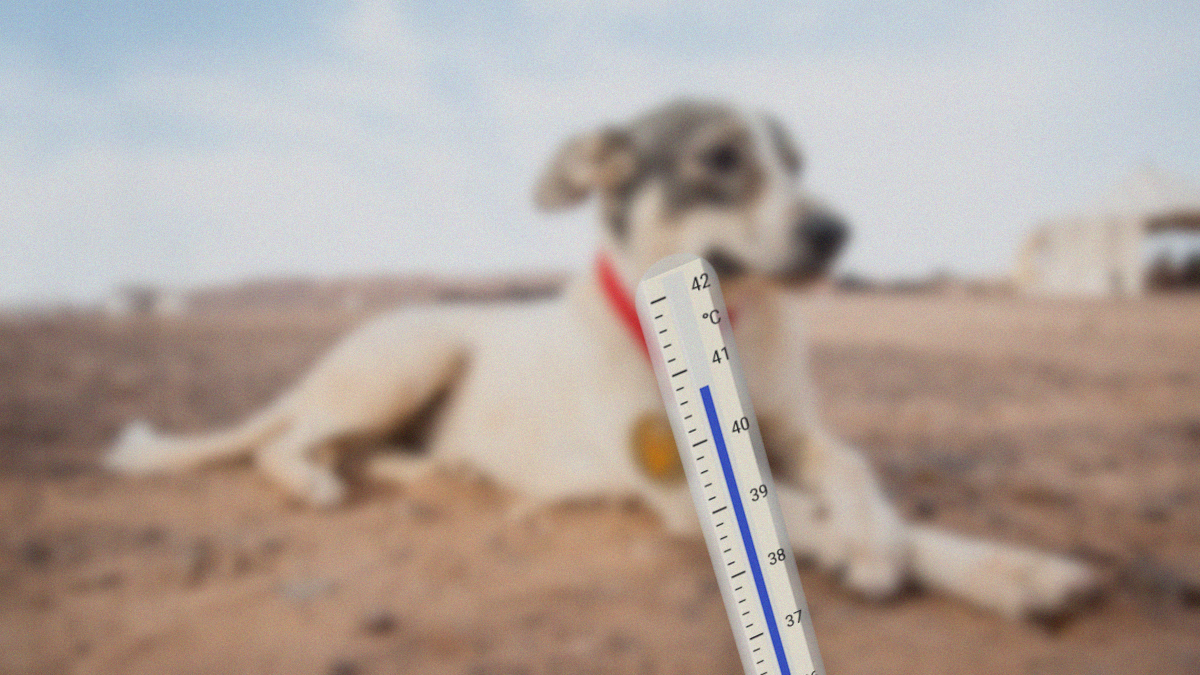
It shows 40.7; °C
